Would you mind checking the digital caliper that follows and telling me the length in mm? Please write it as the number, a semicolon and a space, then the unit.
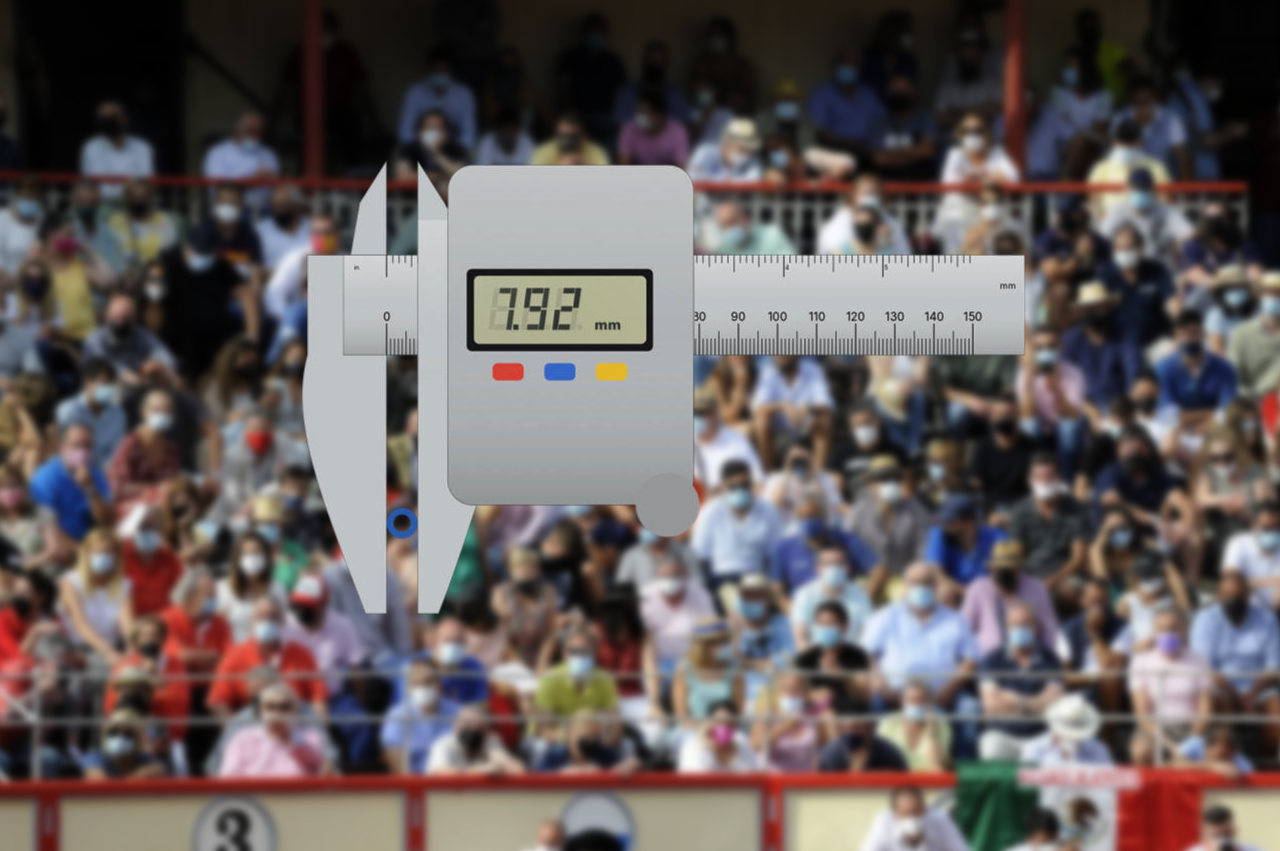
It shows 7.92; mm
